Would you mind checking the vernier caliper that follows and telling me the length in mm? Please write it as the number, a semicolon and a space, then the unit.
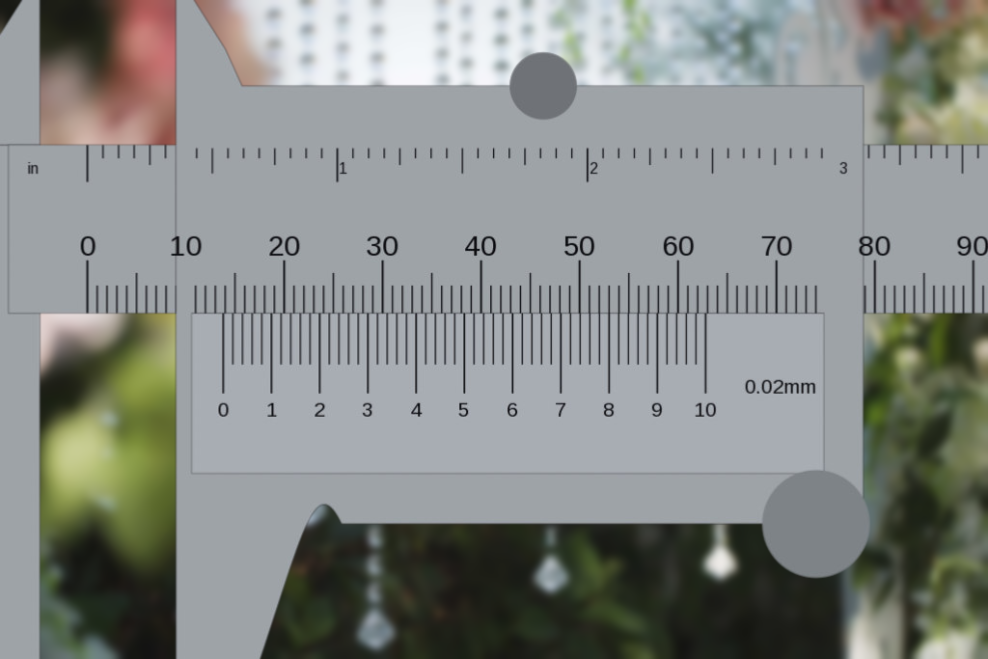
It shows 13.8; mm
